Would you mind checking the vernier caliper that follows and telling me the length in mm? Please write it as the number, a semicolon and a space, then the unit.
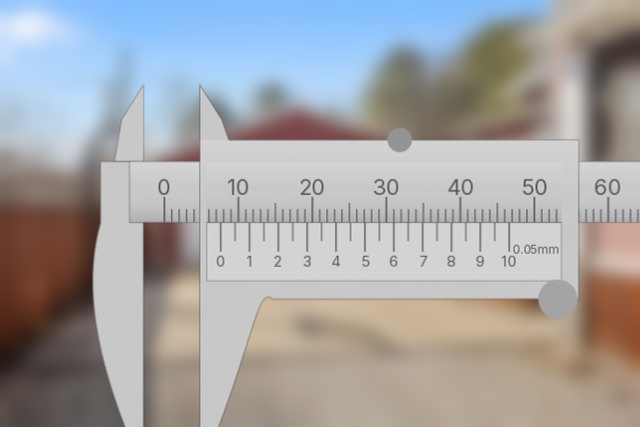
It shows 7.6; mm
